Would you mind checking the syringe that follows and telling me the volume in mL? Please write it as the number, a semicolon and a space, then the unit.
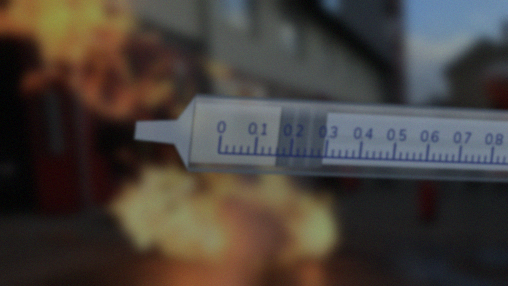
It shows 0.16; mL
